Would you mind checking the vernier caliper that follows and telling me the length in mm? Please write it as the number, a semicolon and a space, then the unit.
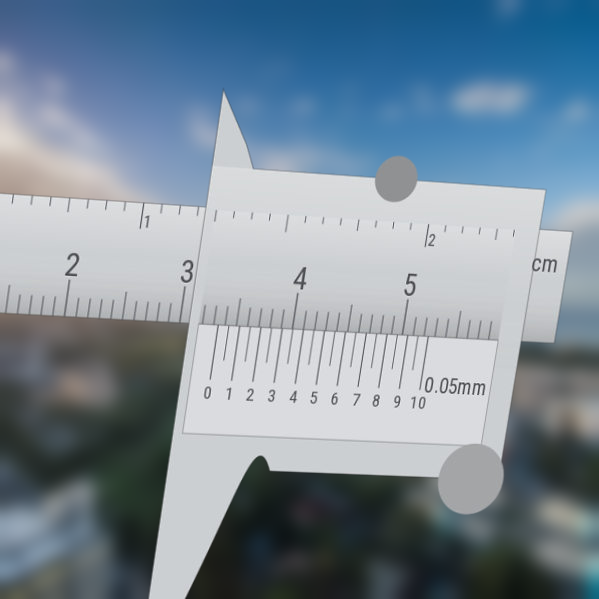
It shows 33.4; mm
